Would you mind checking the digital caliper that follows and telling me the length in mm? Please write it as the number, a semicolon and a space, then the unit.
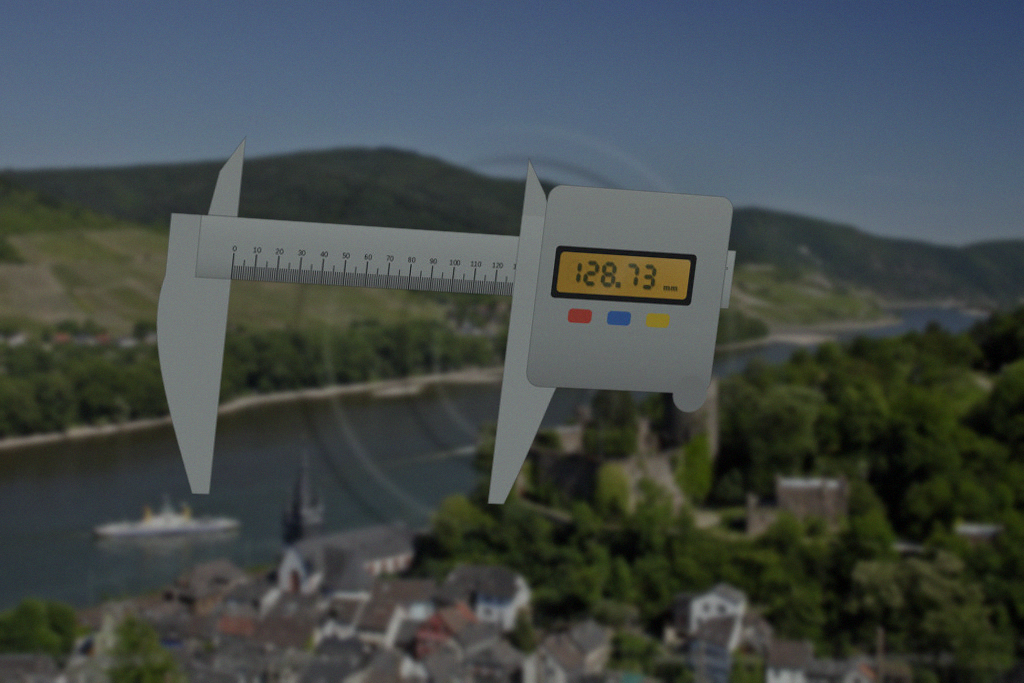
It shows 128.73; mm
